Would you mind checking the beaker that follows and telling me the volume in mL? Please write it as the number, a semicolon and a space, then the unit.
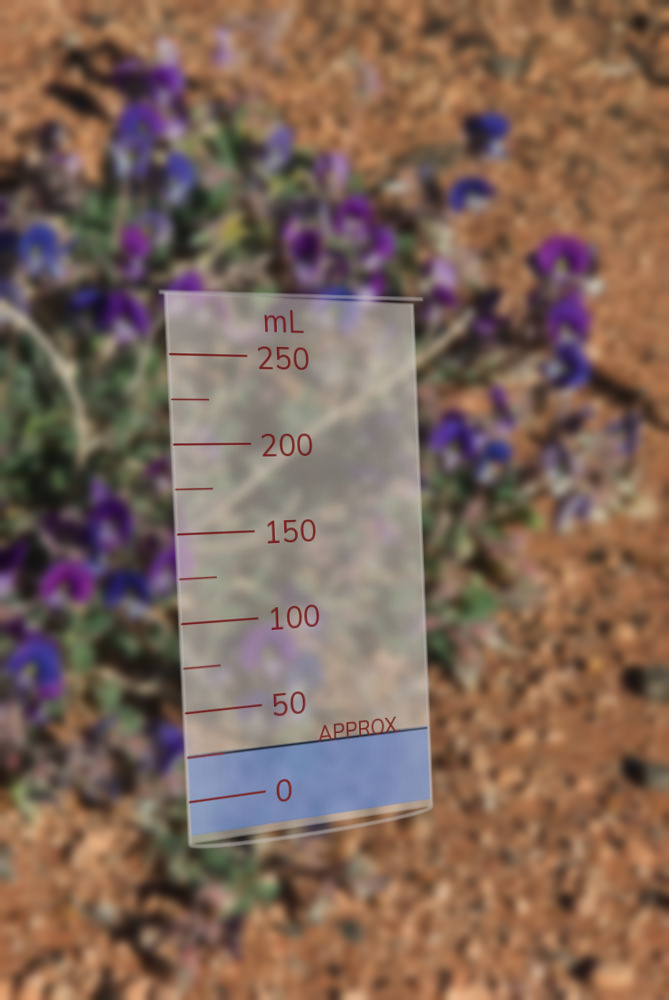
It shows 25; mL
